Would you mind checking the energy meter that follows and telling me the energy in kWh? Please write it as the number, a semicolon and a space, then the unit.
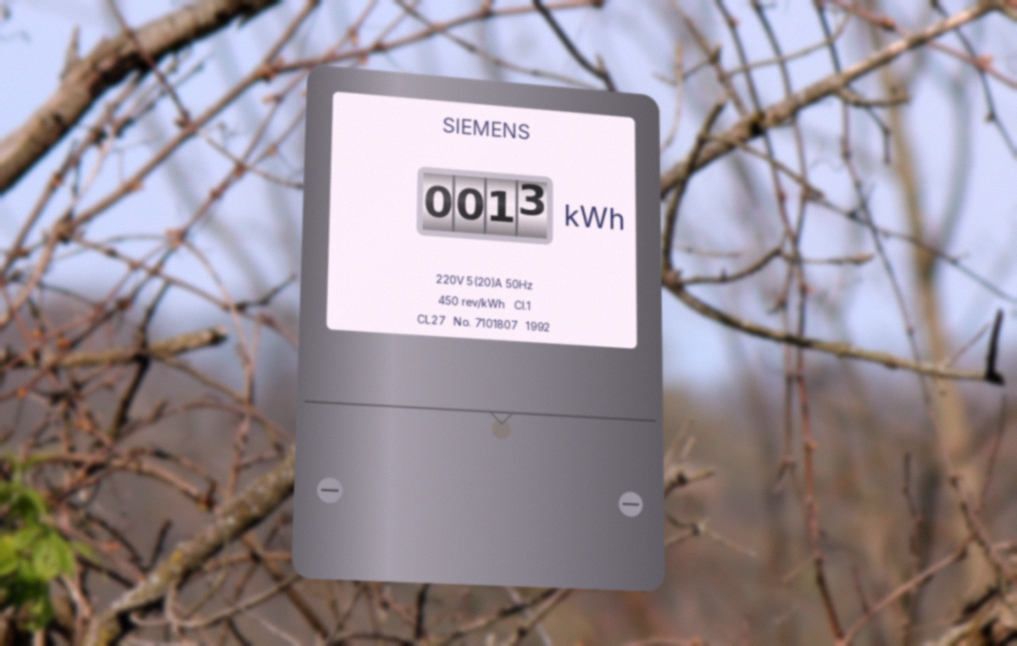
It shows 13; kWh
